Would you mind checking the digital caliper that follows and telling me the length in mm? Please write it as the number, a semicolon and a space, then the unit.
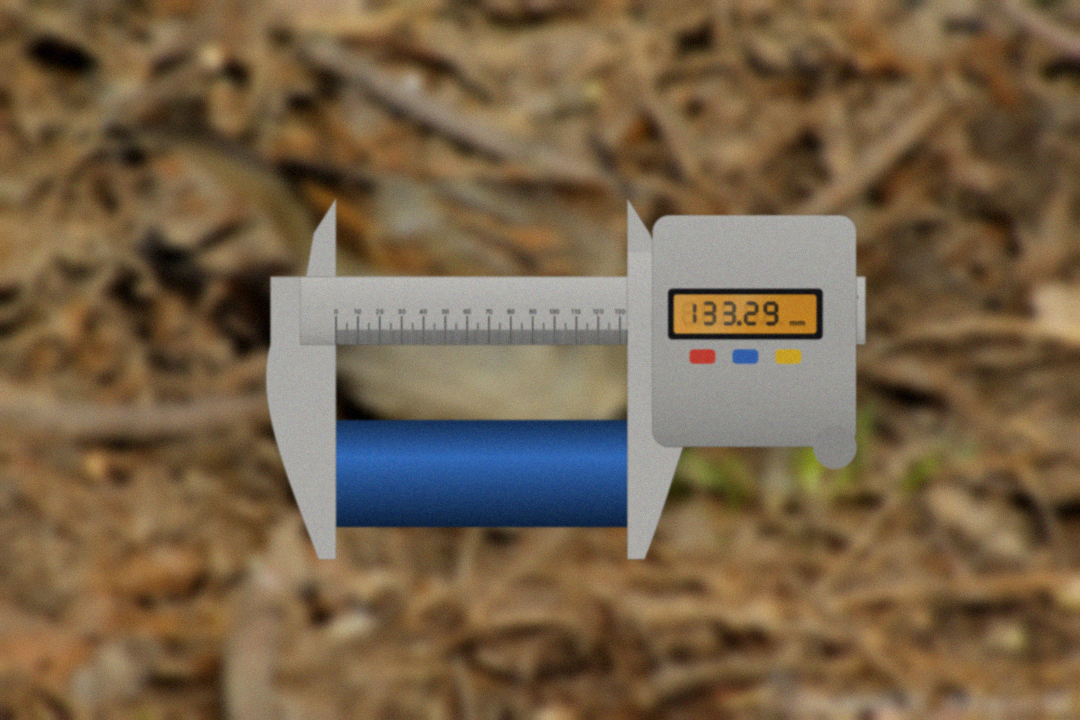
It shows 133.29; mm
